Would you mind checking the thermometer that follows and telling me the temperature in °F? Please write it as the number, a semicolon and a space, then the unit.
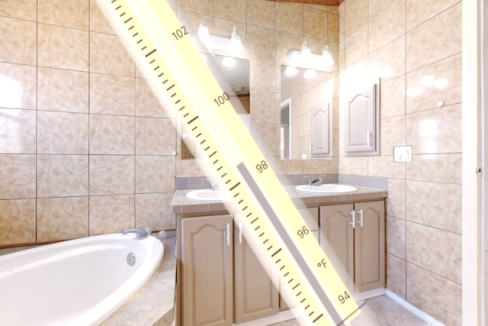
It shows 98.4; °F
